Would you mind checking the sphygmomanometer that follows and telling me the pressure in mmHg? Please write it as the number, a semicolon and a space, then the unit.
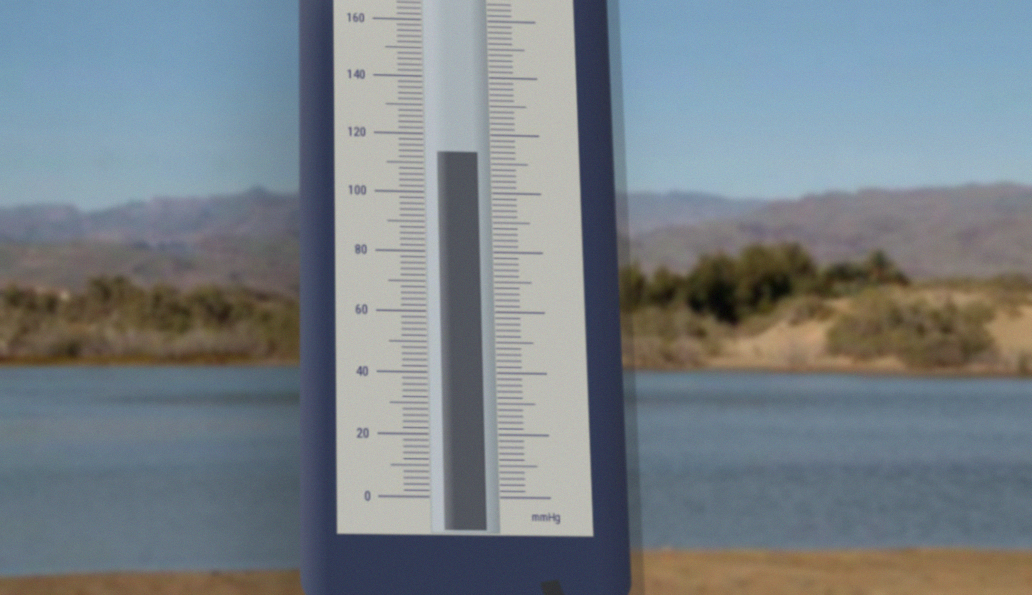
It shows 114; mmHg
